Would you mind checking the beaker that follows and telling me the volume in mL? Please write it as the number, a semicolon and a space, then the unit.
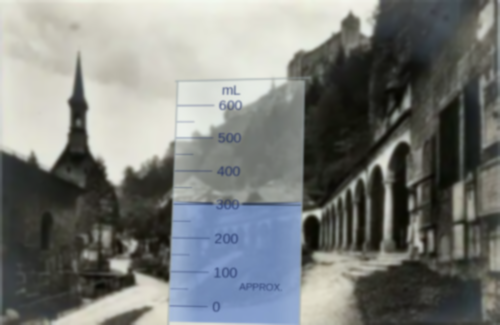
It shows 300; mL
